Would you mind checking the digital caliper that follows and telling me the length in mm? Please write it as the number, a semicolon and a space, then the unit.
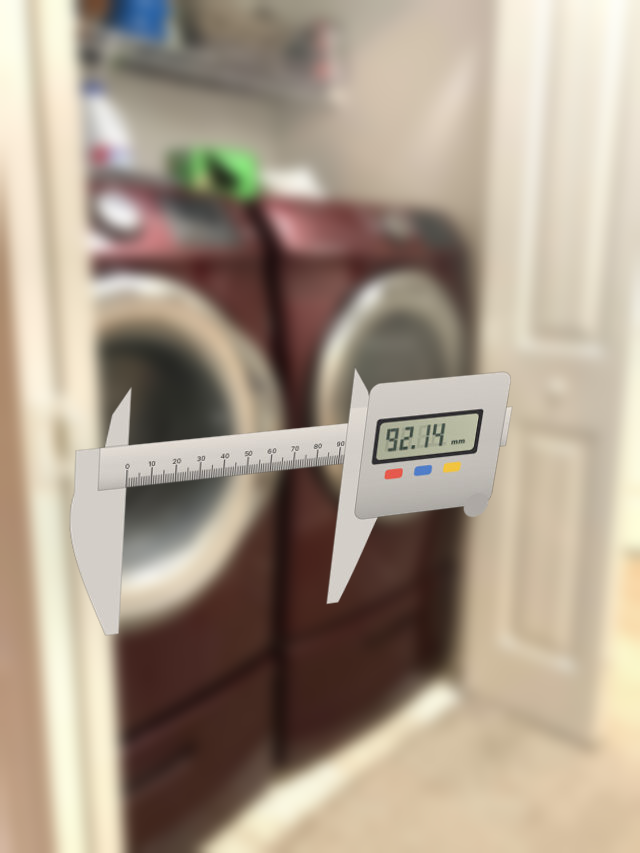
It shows 92.14; mm
